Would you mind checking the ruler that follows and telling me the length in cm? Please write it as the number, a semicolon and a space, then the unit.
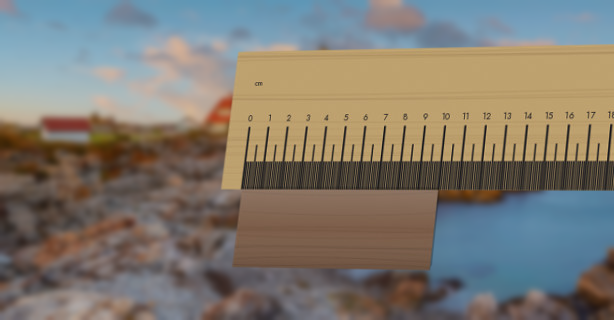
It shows 10; cm
